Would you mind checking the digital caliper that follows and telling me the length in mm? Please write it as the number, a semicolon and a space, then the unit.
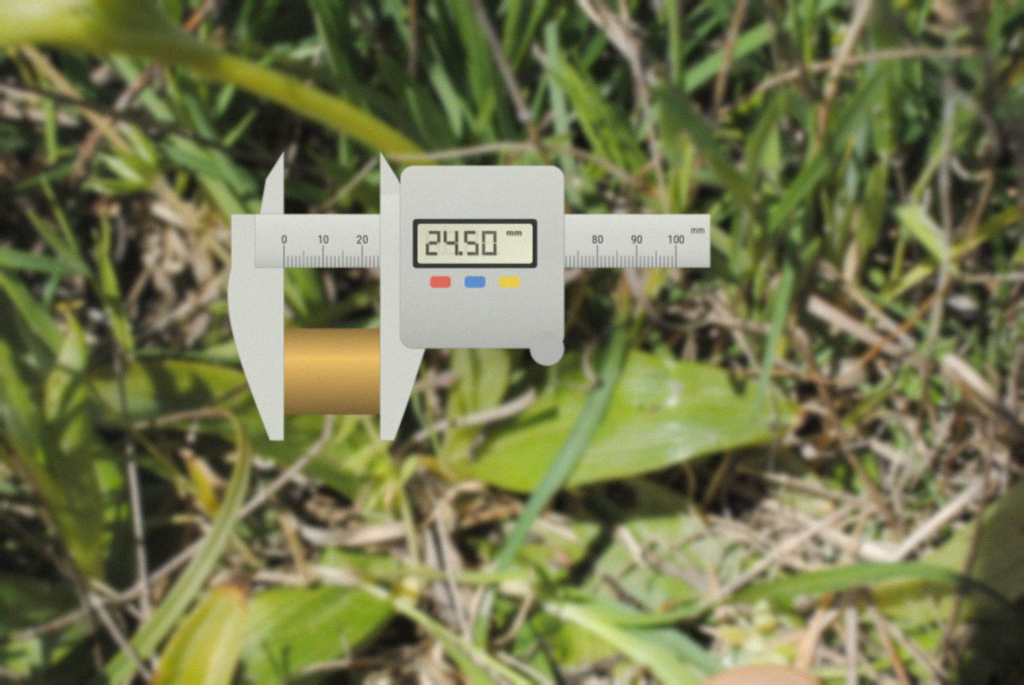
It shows 24.50; mm
